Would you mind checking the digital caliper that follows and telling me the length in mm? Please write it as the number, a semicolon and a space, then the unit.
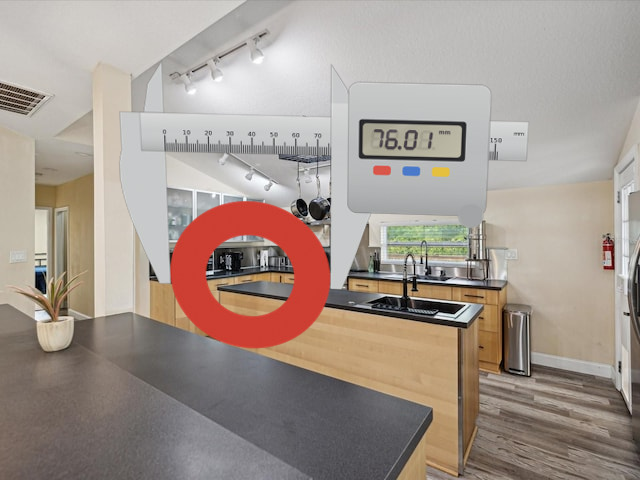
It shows 76.01; mm
